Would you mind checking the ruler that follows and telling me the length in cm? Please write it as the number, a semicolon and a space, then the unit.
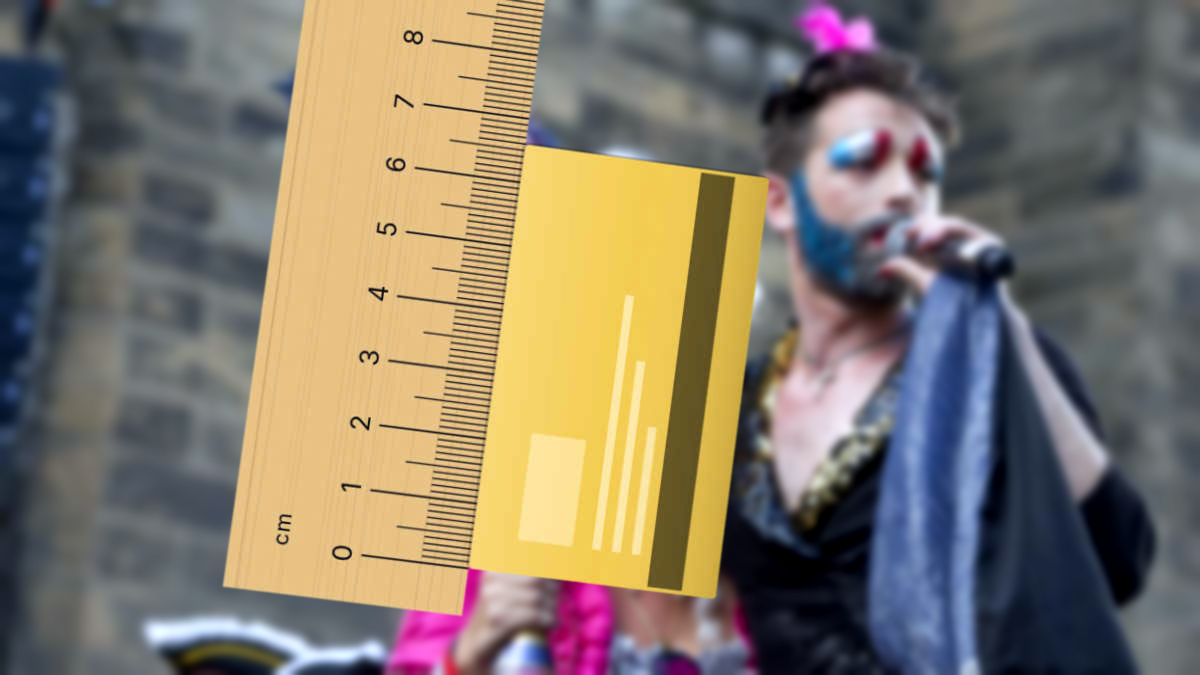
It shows 6.6; cm
